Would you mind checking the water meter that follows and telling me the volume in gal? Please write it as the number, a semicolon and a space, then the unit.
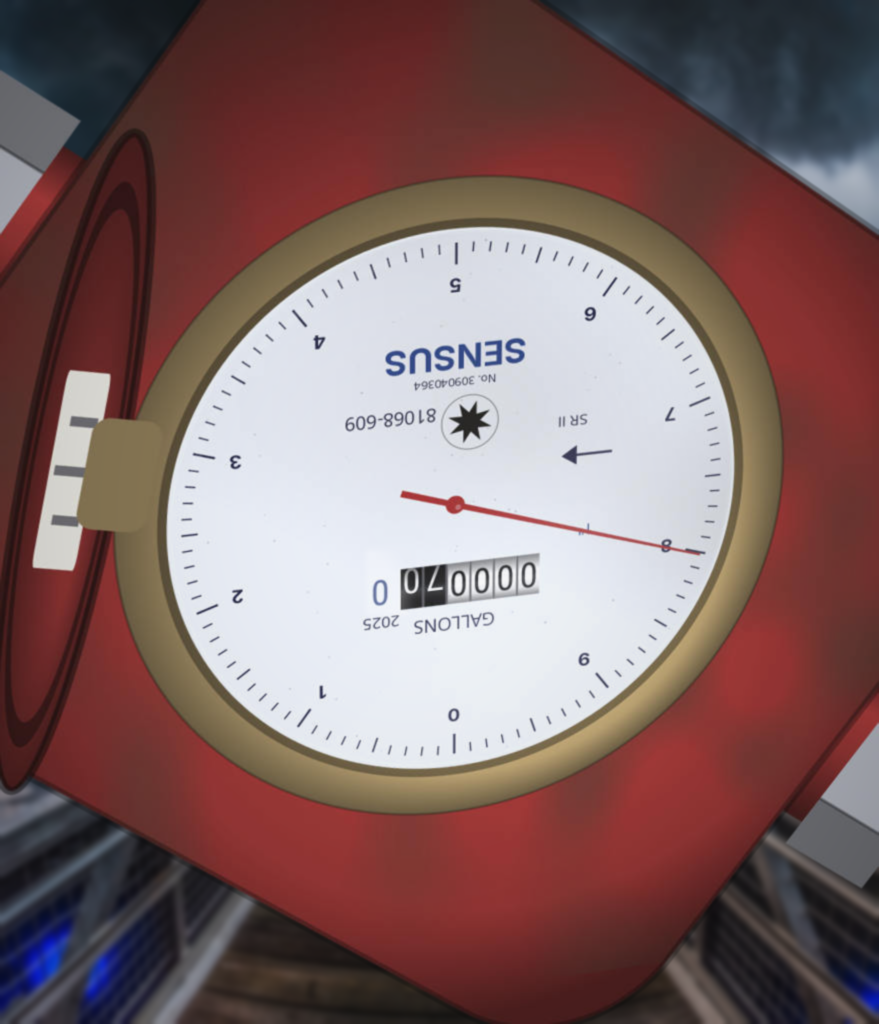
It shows 698.0; gal
